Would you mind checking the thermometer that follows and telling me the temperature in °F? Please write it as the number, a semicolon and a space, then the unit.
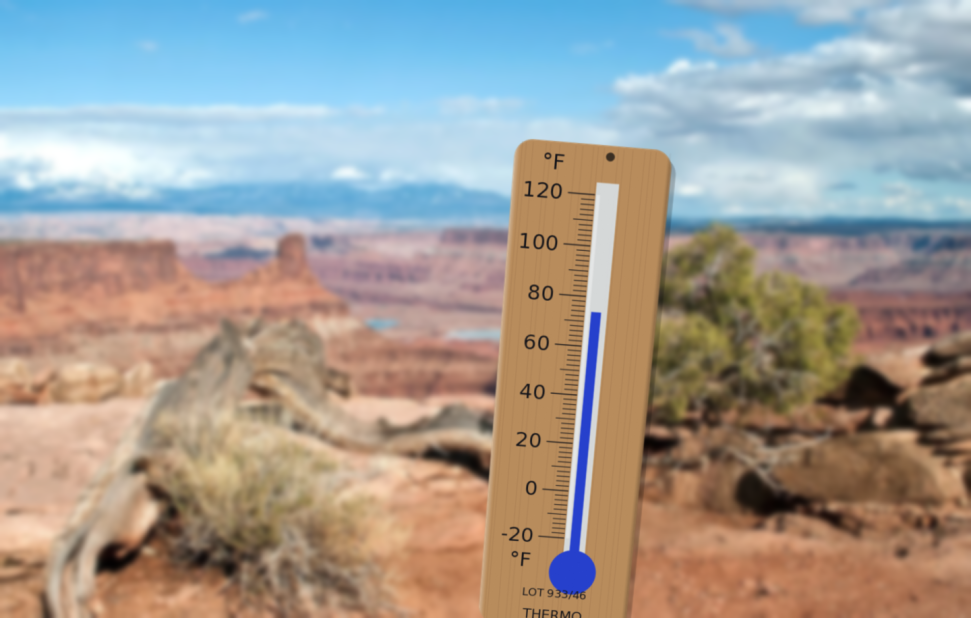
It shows 74; °F
